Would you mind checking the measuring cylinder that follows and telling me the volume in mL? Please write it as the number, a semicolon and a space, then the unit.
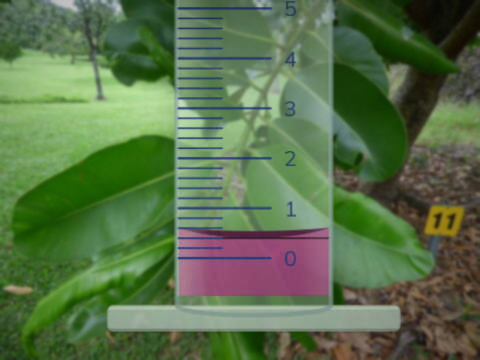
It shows 0.4; mL
